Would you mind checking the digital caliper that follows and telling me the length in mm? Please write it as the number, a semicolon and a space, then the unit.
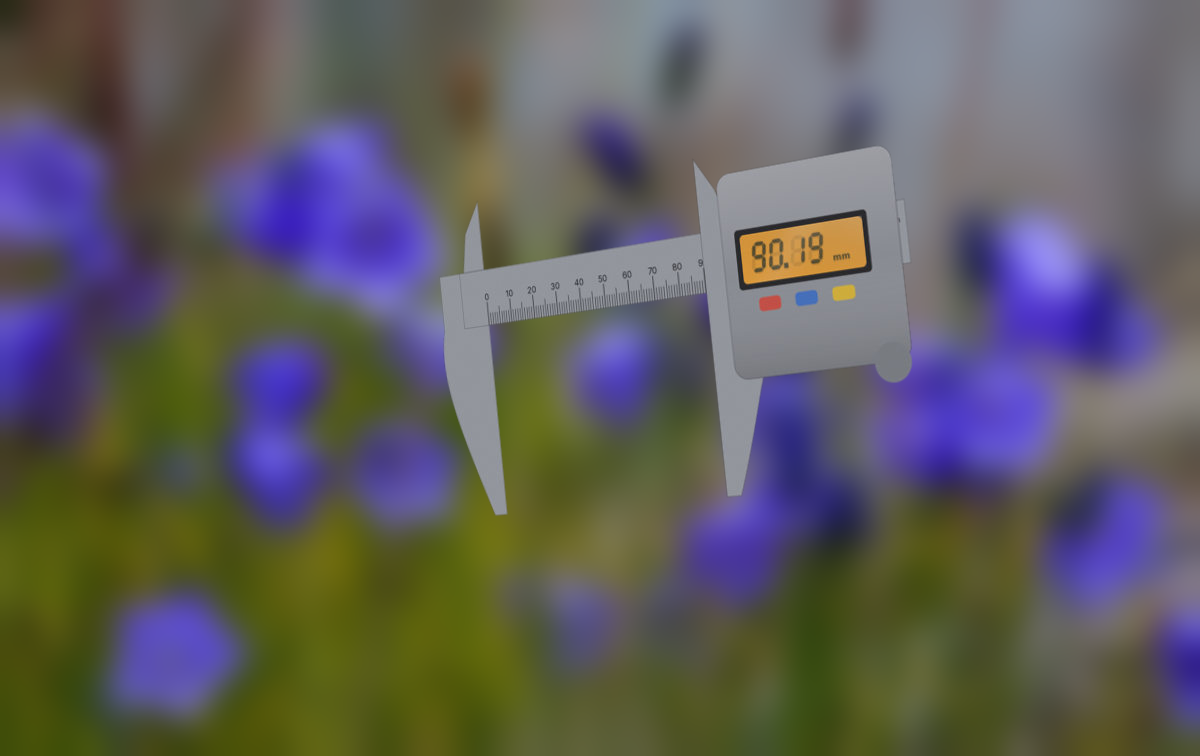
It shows 90.19; mm
